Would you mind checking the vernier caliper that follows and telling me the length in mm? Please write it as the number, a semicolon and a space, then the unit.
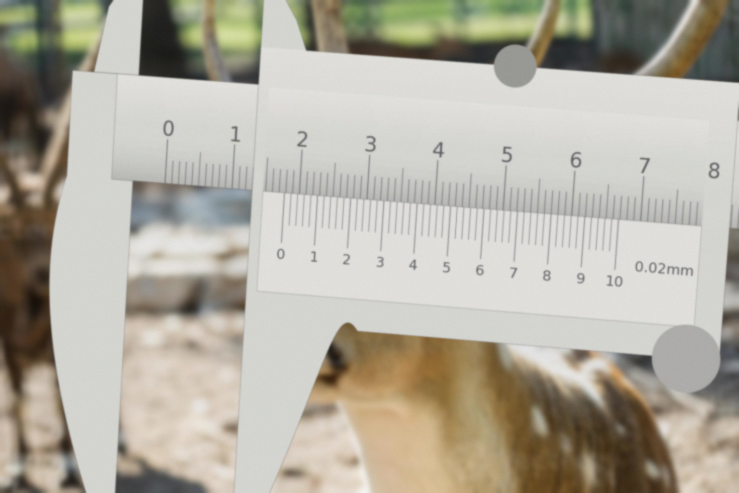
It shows 17.8; mm
